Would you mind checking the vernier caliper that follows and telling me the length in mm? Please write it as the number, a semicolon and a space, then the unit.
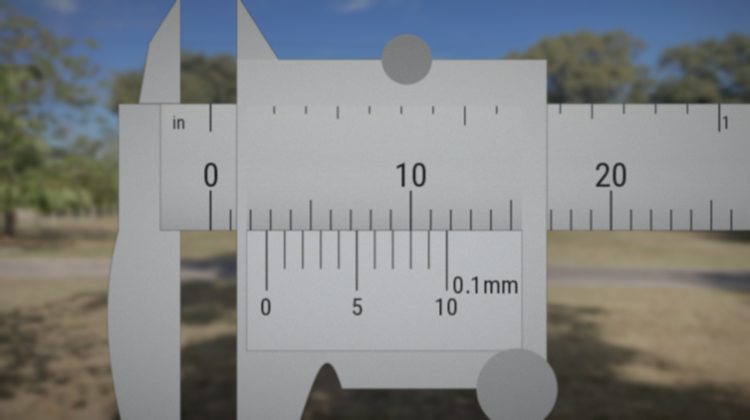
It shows 2.8; mm
